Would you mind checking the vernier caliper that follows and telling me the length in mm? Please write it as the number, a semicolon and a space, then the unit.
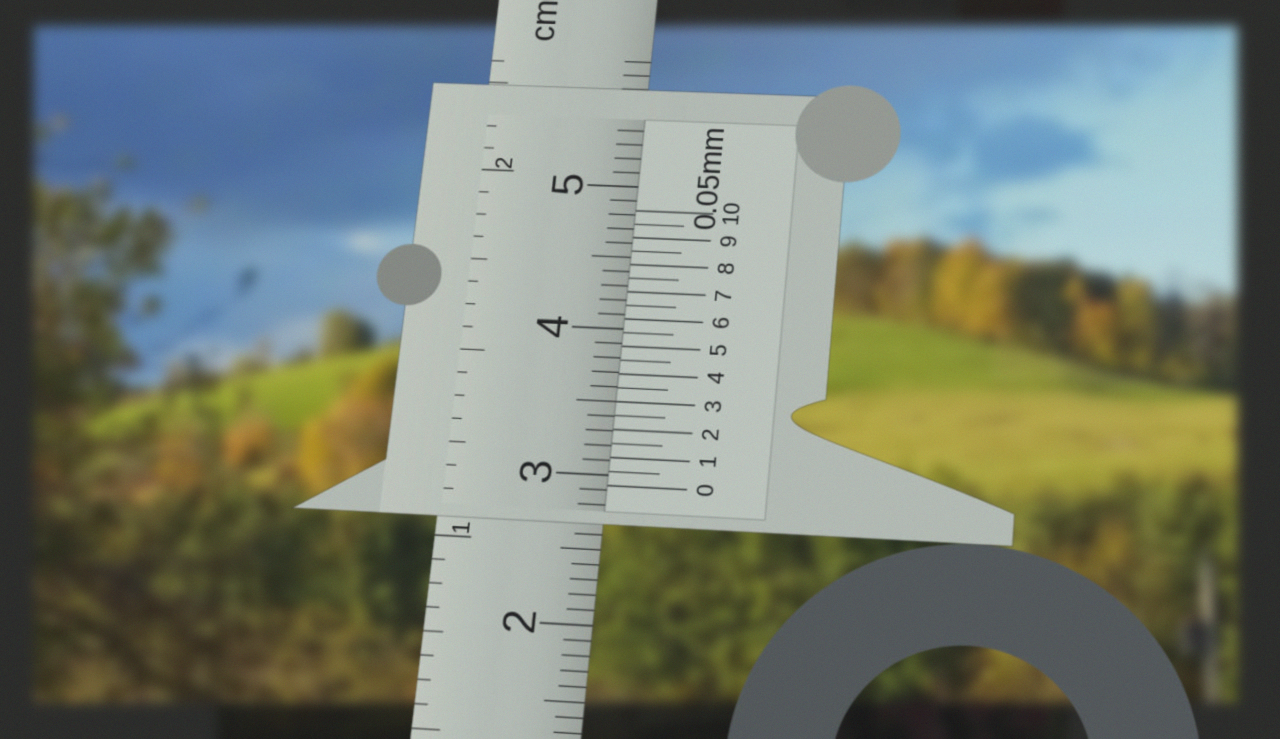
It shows 29.3; mm
